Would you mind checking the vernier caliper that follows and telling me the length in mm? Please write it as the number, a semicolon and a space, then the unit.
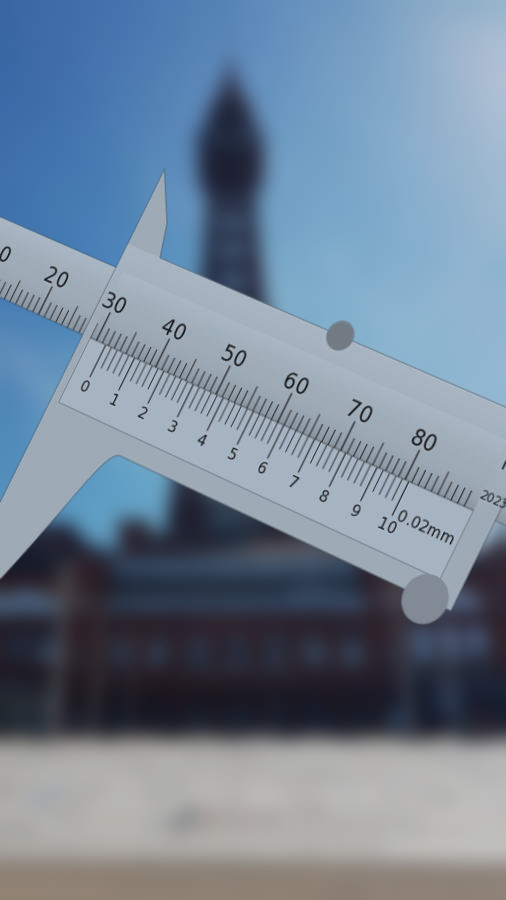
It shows 31.6; mm
